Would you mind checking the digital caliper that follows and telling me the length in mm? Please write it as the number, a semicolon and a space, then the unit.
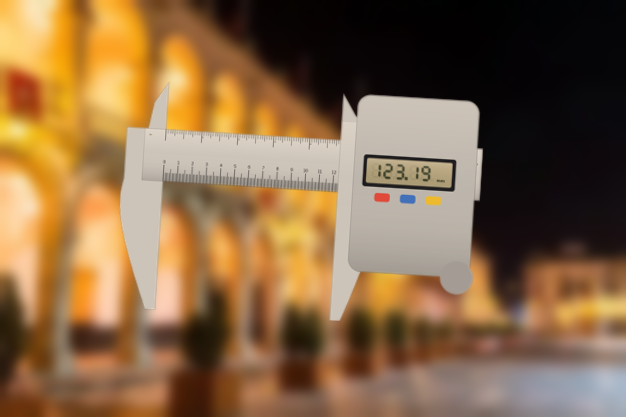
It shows 123.19; mm
